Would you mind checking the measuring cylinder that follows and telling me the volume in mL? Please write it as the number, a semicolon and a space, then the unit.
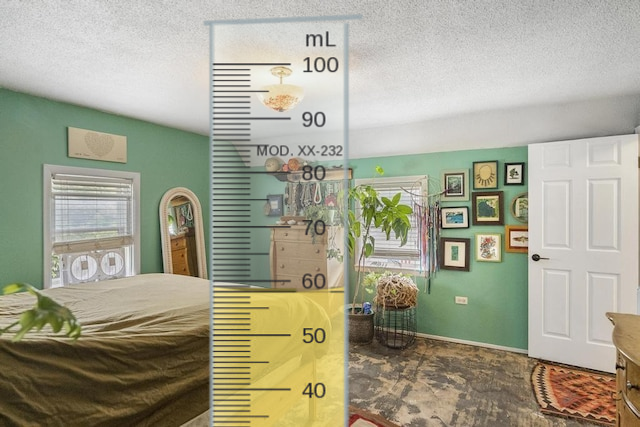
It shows 58; mL
